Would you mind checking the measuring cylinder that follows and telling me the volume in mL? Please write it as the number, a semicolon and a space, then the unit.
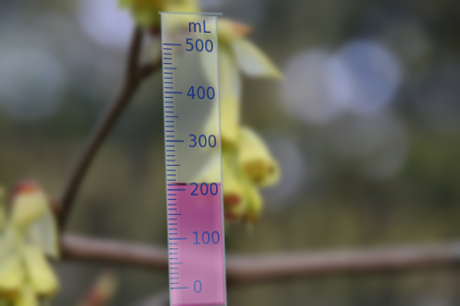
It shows 210; mL
